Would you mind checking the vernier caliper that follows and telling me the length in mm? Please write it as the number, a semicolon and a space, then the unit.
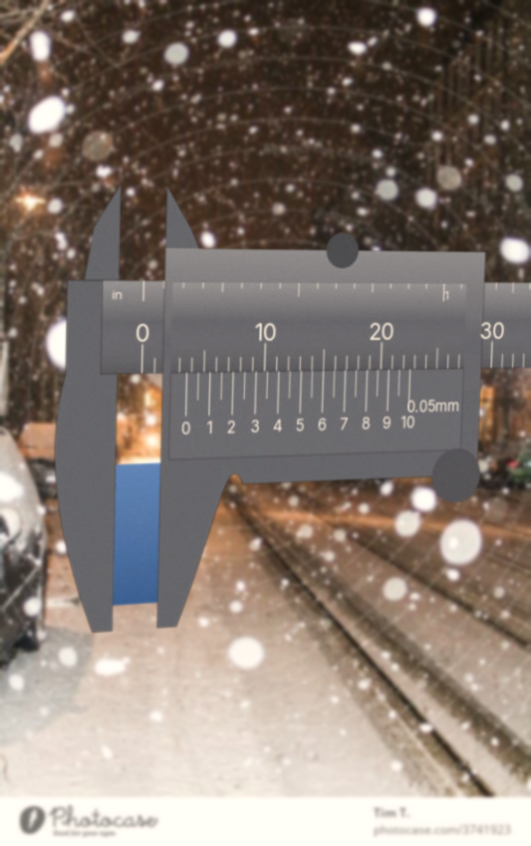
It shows 3.6; mm
